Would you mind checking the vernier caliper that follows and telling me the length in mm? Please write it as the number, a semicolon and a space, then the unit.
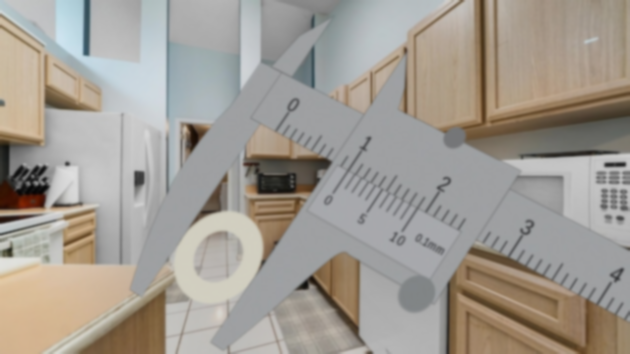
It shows 10.0; mm
